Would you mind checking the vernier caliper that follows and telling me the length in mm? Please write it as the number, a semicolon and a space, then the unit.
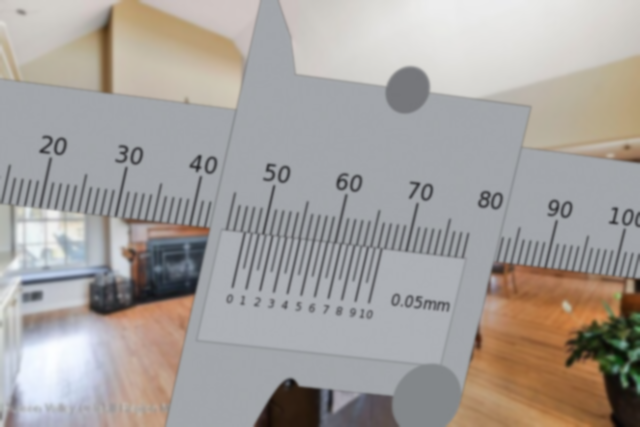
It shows 47.5; mm
